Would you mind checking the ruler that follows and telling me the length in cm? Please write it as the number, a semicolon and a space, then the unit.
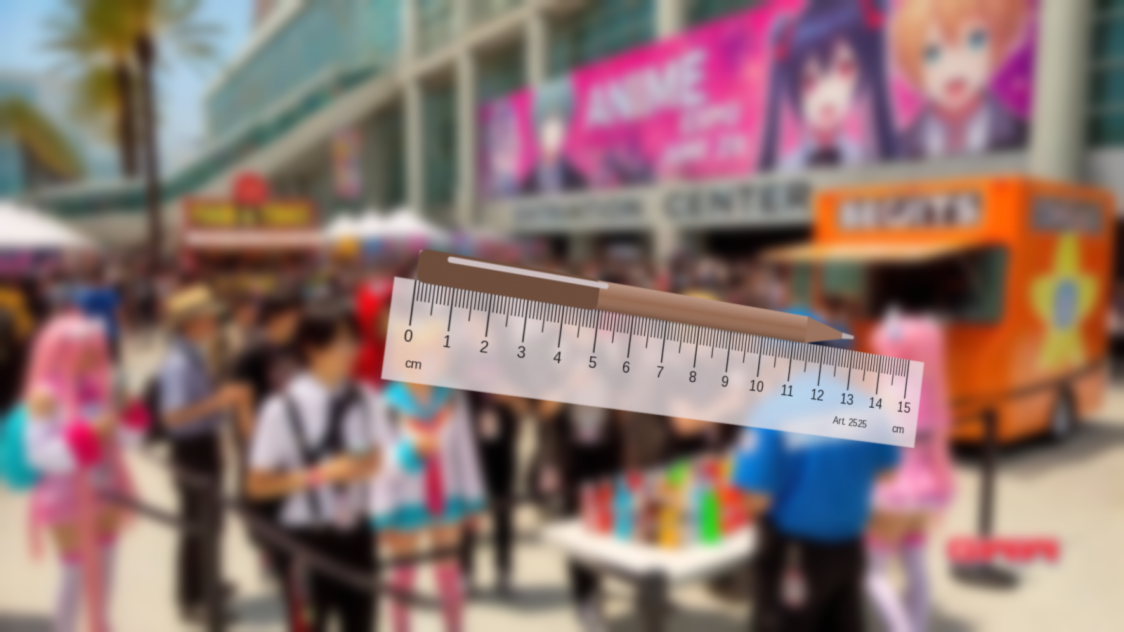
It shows 13; cm
